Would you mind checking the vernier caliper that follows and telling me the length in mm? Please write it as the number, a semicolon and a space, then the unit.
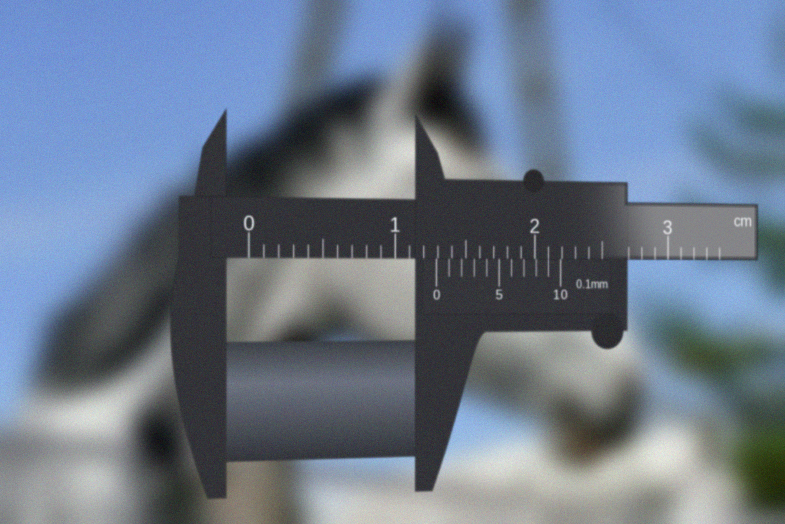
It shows 12.9; mm
